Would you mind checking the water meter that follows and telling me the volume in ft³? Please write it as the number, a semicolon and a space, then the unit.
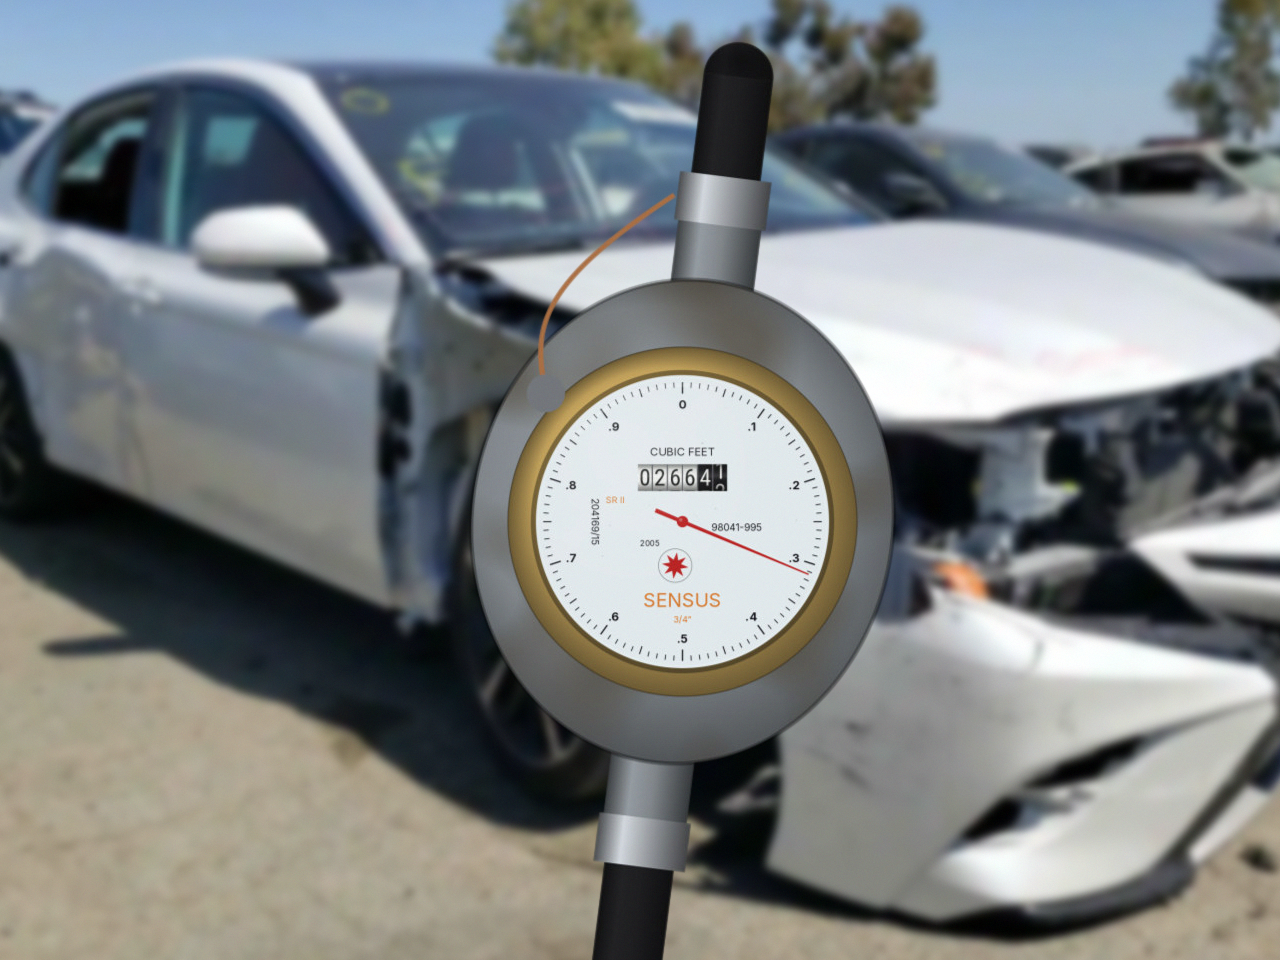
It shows 26641.31; ft³
